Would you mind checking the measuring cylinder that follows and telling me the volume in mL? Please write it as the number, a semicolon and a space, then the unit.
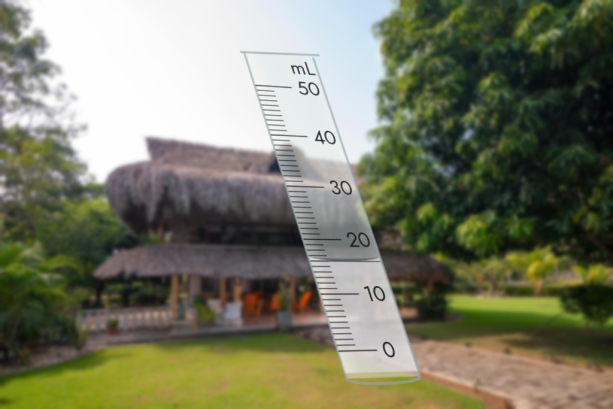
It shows 16; mL
